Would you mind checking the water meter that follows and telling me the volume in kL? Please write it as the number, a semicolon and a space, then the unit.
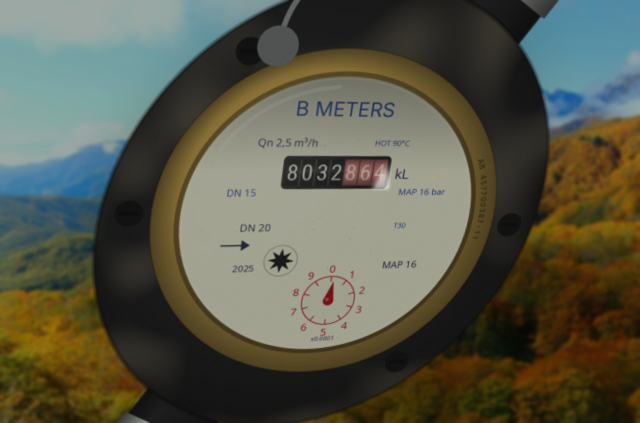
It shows 8032.8640; kL
